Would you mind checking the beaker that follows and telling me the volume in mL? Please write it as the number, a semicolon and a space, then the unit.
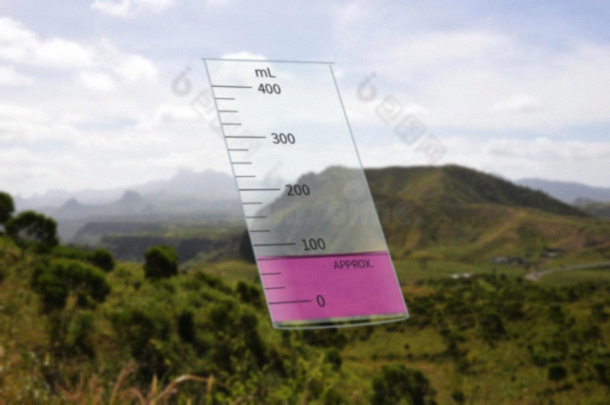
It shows 75; mL
